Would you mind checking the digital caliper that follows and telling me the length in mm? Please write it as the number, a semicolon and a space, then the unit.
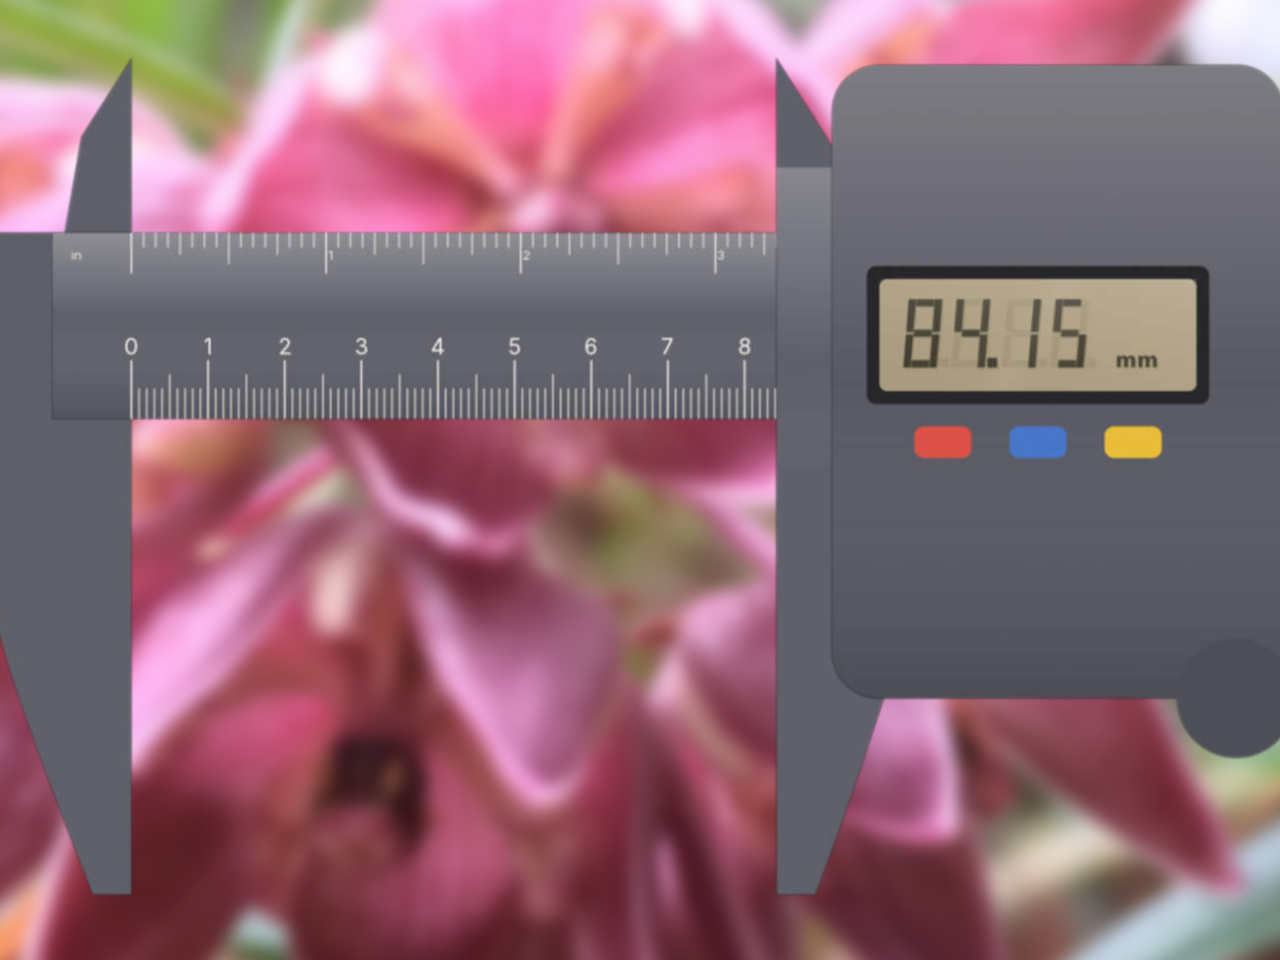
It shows 84.15; mm
